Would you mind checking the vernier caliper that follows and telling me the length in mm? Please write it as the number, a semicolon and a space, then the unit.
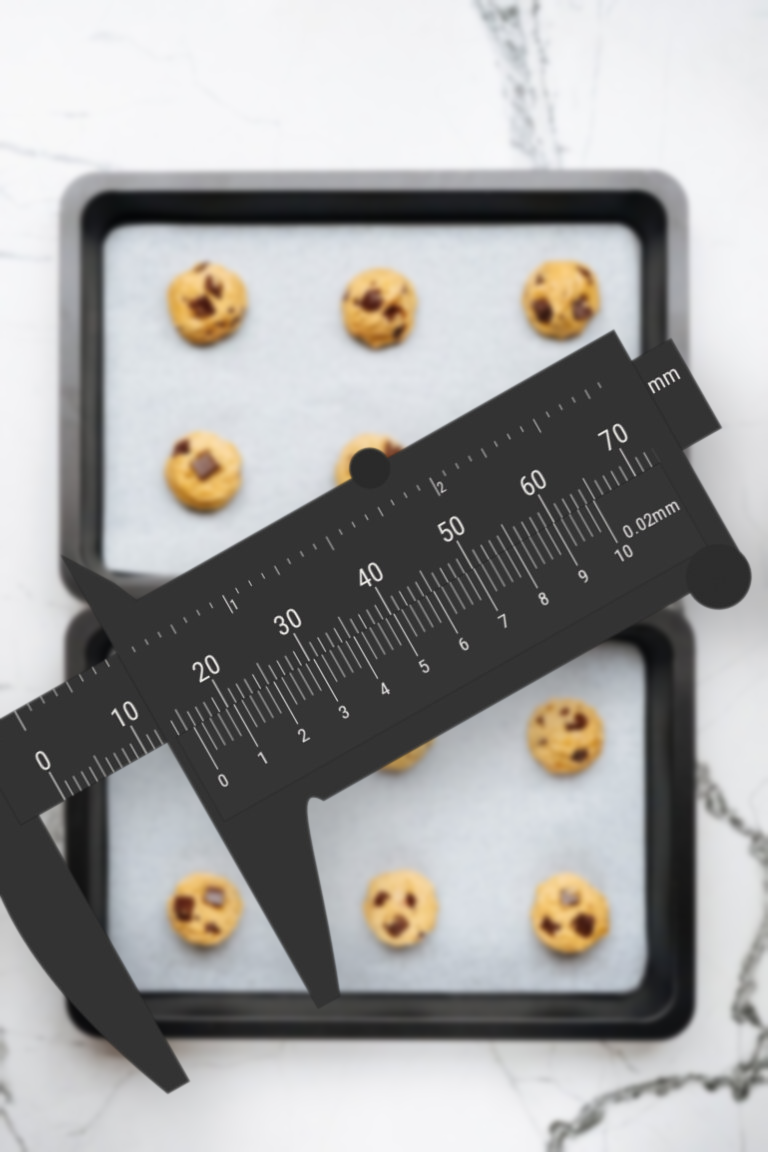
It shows 15.8; mm
